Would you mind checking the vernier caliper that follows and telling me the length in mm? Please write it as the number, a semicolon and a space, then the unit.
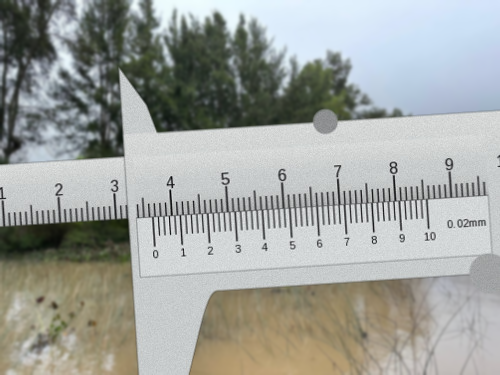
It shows 36.6; mm
